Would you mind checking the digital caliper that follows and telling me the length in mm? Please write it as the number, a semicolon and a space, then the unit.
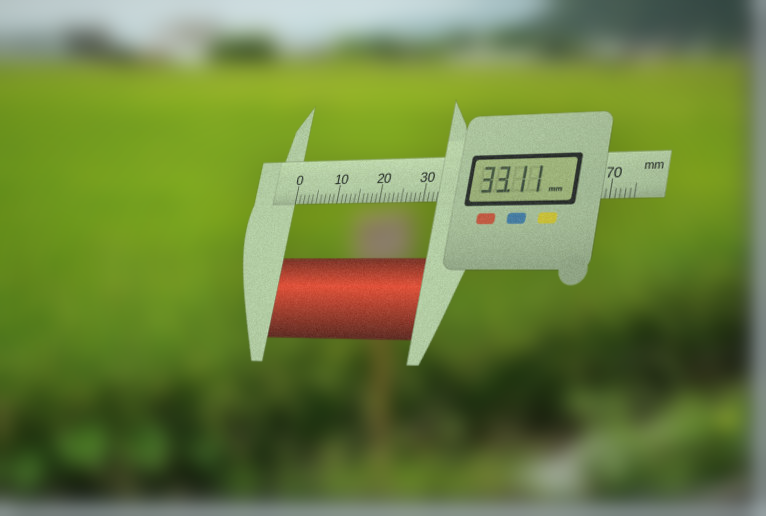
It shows 33.11; mm
